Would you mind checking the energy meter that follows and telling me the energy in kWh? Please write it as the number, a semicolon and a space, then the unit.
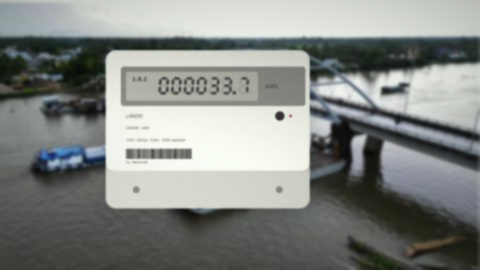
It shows 33.7; kWh
